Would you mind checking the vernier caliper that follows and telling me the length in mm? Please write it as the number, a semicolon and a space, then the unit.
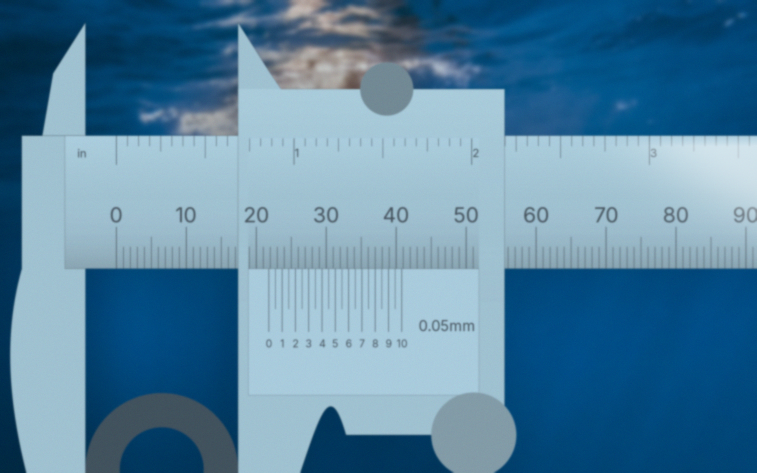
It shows 21.8; mm
